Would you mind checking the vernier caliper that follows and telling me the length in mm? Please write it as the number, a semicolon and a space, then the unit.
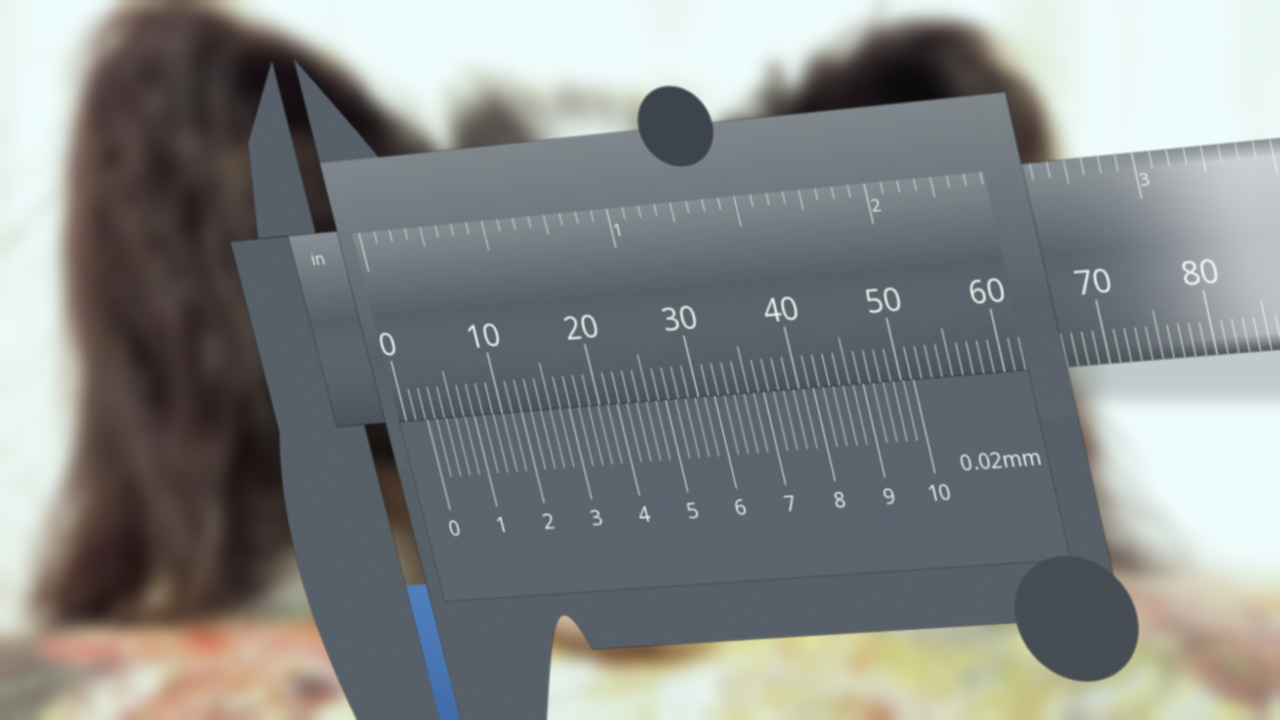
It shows 2.2; mm
